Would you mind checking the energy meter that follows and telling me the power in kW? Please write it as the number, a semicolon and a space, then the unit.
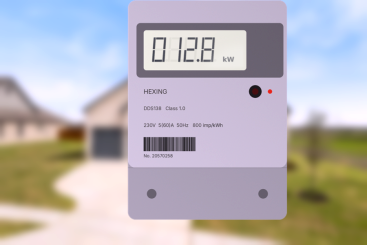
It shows 12.8; kW
